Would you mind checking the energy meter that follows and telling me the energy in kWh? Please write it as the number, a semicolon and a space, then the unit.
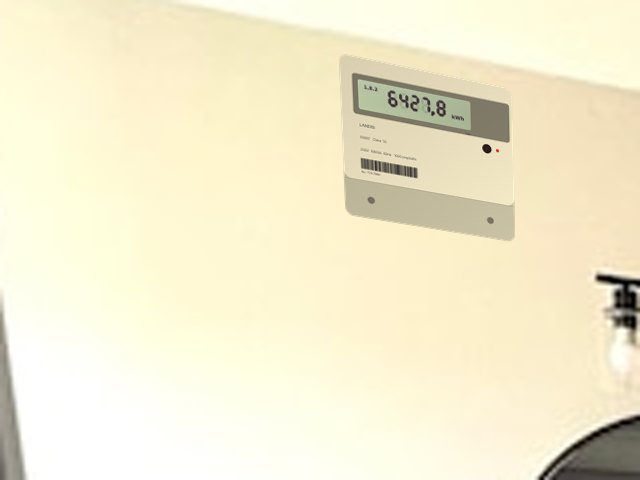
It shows 6427.8; kWh
